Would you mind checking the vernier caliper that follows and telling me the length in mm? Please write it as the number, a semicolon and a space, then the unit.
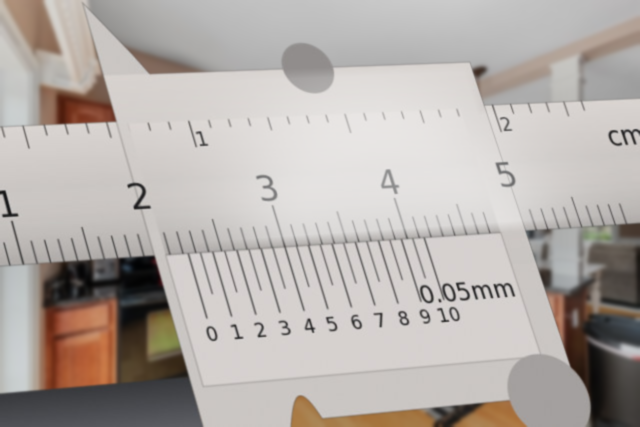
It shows 22.4; mm
